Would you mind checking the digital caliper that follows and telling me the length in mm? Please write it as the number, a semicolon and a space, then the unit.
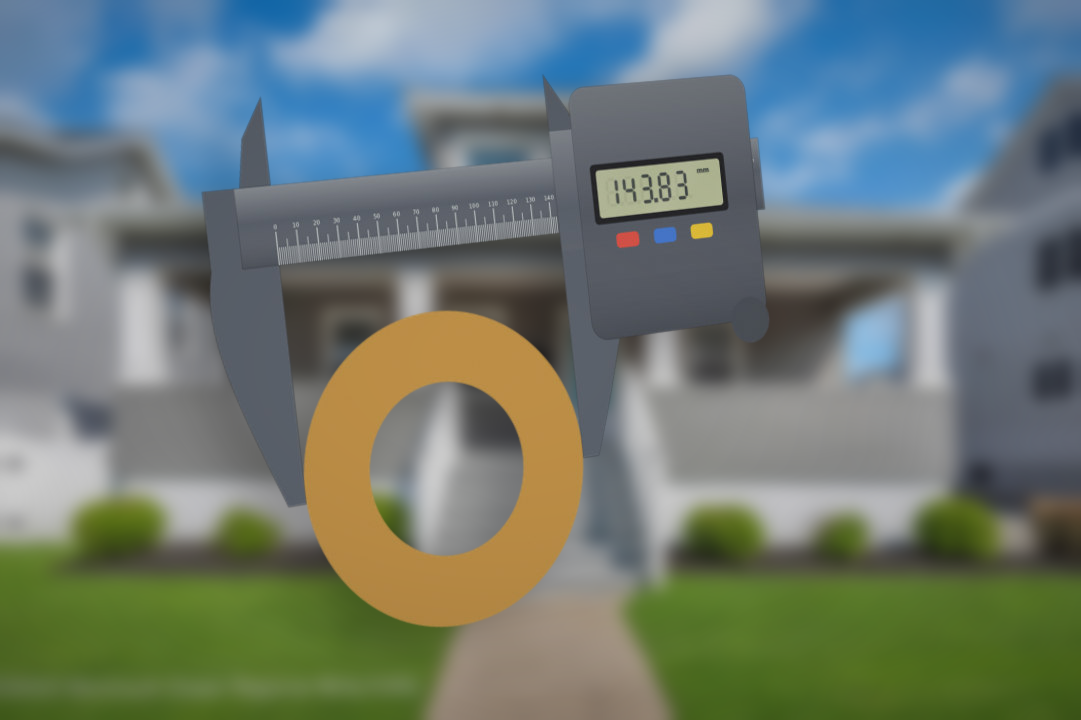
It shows 143.83; mm
